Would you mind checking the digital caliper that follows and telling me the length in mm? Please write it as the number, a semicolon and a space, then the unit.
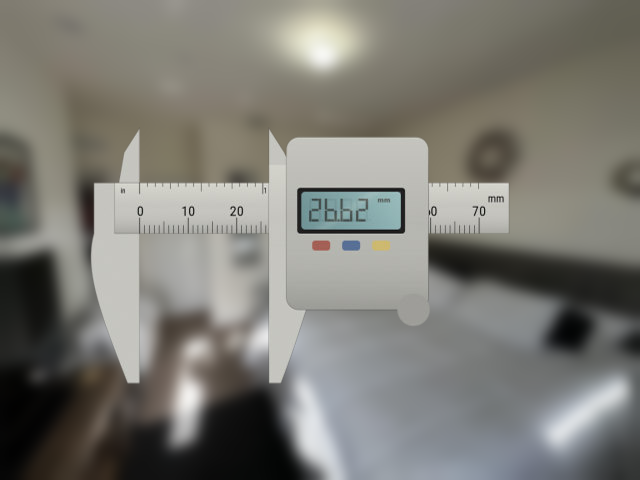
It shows 26.62; mm
